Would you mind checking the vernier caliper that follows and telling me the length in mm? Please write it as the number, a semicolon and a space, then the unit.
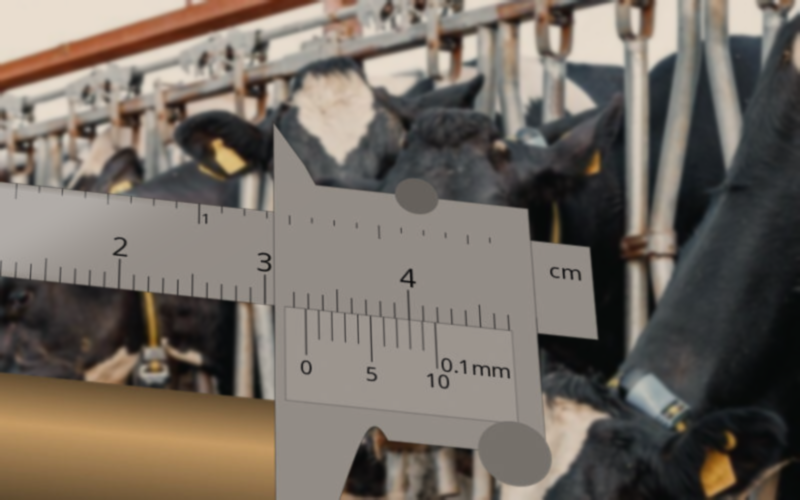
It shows 32.8; mm
